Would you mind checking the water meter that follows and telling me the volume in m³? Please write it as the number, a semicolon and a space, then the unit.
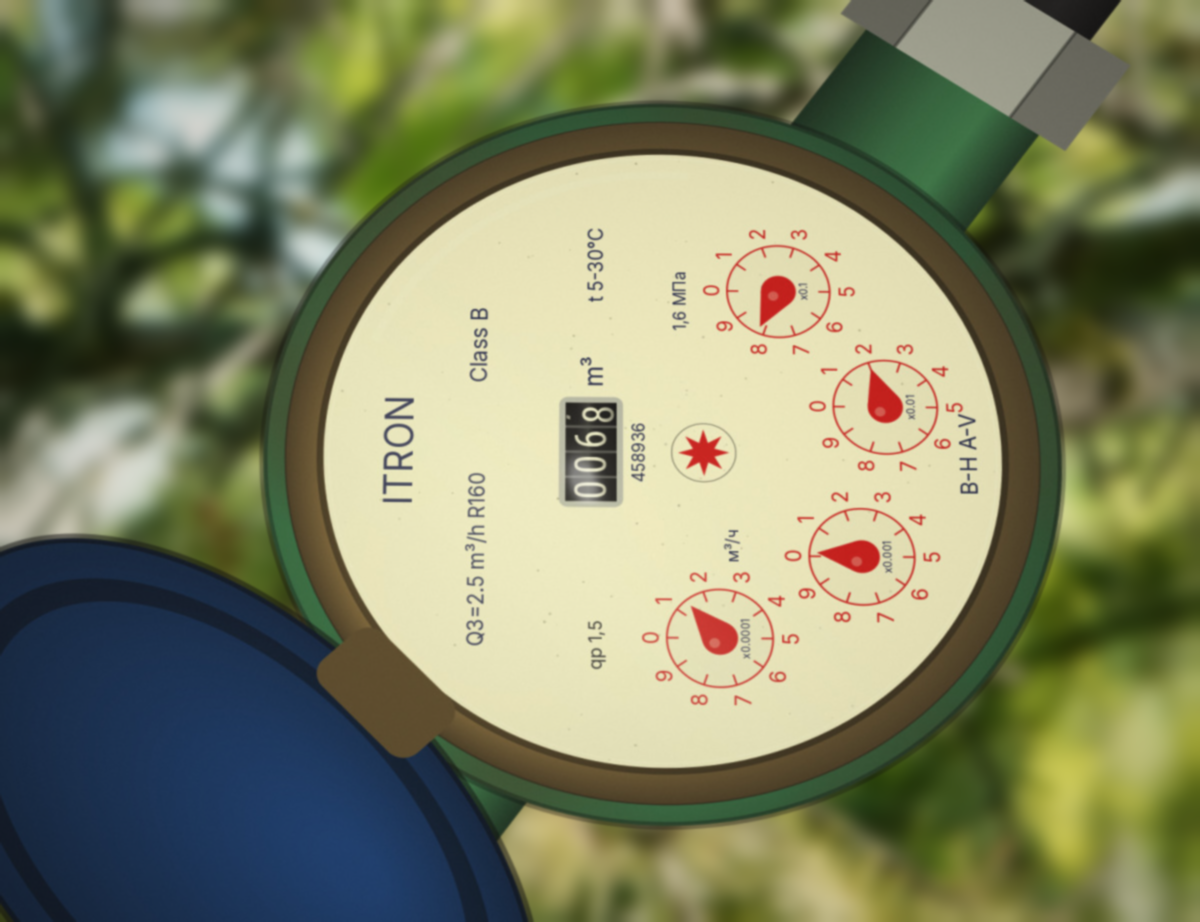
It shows 67.8201; m³
